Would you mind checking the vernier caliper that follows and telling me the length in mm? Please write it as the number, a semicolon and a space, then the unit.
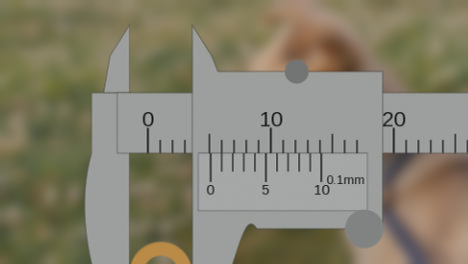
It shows 5.1; mm
